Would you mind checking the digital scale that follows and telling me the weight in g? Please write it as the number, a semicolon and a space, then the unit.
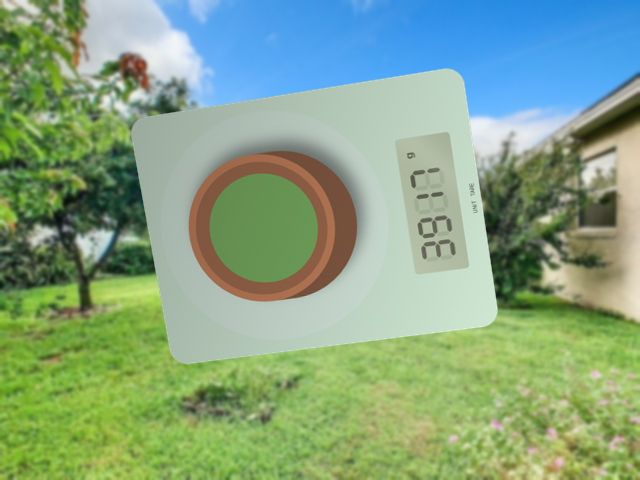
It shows 3917; g
